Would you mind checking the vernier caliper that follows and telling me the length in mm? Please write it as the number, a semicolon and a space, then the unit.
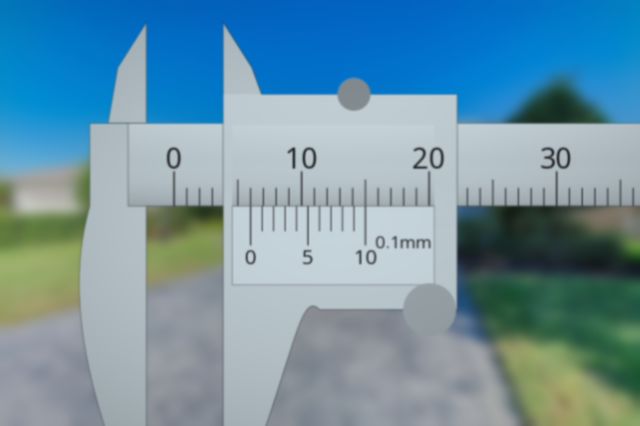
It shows 6.0; mm
